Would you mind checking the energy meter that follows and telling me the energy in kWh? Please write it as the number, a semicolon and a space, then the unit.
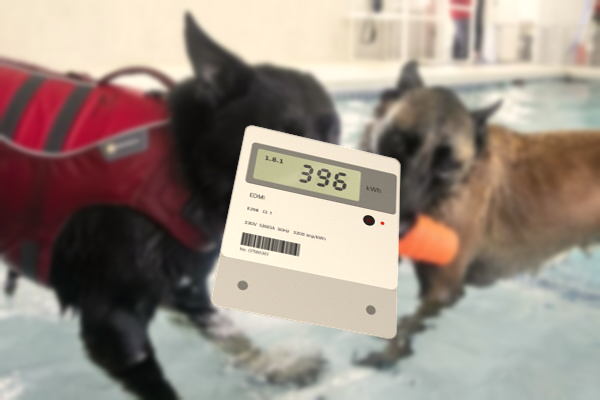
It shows 396; kWh
